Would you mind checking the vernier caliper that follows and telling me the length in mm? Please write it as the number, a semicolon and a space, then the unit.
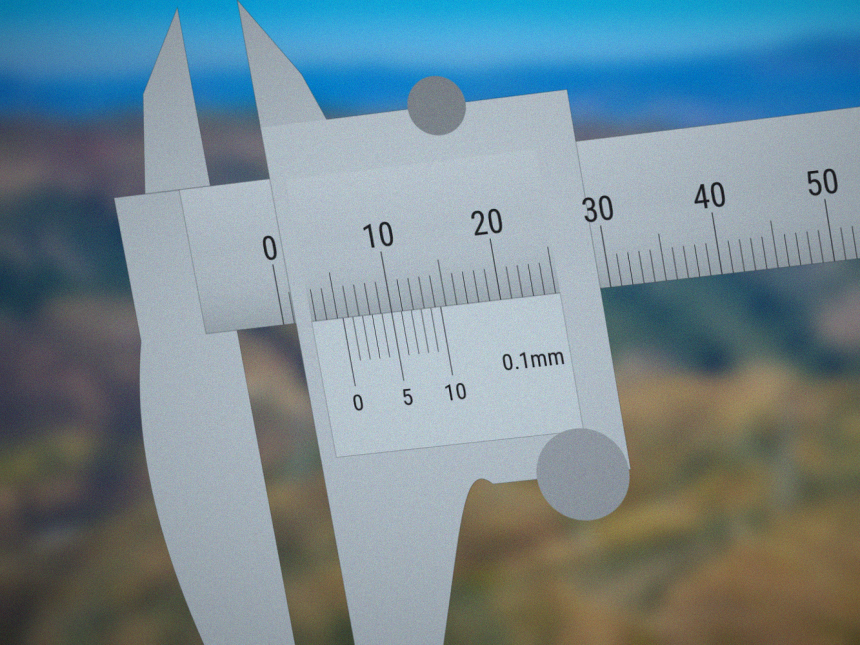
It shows 5.5; mm
